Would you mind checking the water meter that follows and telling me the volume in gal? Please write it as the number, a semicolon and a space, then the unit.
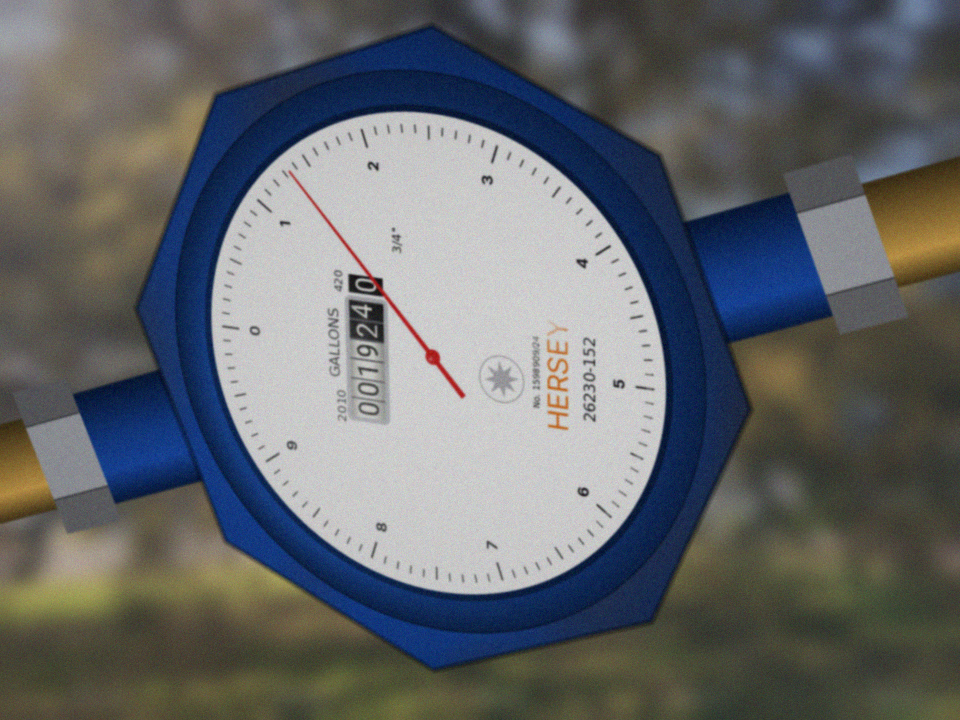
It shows 19241.3; gal
